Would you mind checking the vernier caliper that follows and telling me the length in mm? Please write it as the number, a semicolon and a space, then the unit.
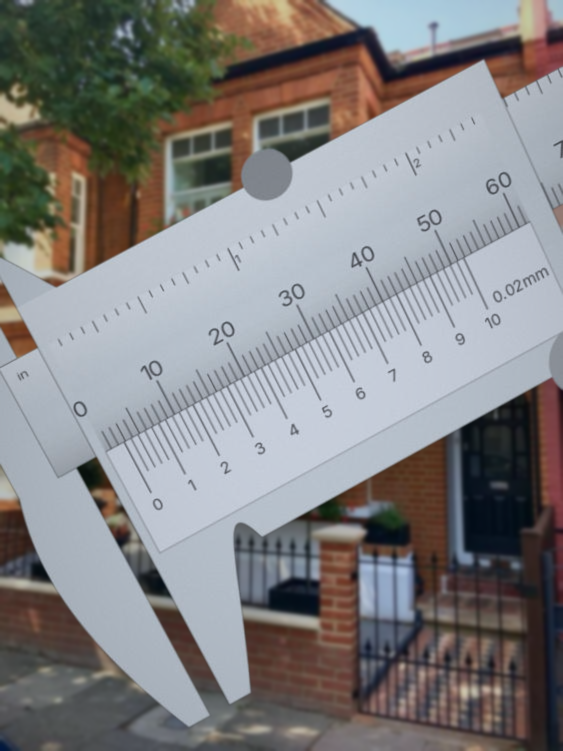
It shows 2.8; mm
